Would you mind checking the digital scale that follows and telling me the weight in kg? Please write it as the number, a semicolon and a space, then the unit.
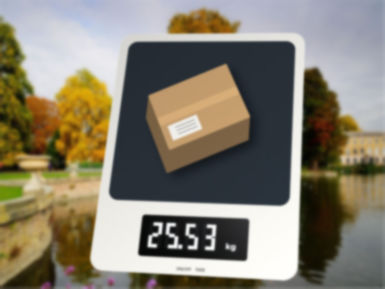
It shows 25.53; kg
